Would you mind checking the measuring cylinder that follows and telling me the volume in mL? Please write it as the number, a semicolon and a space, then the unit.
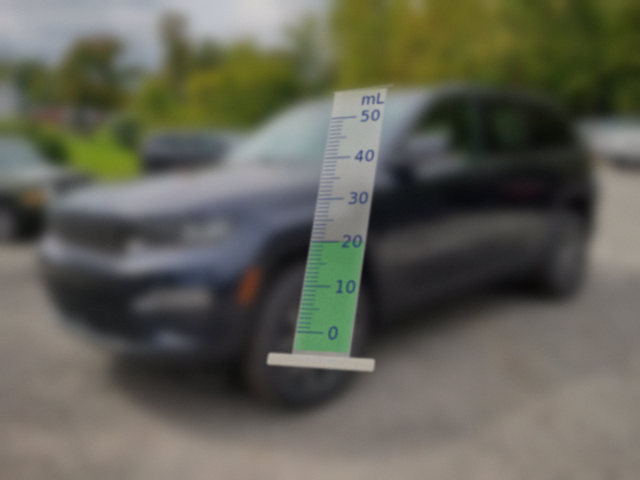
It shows 20; mL
